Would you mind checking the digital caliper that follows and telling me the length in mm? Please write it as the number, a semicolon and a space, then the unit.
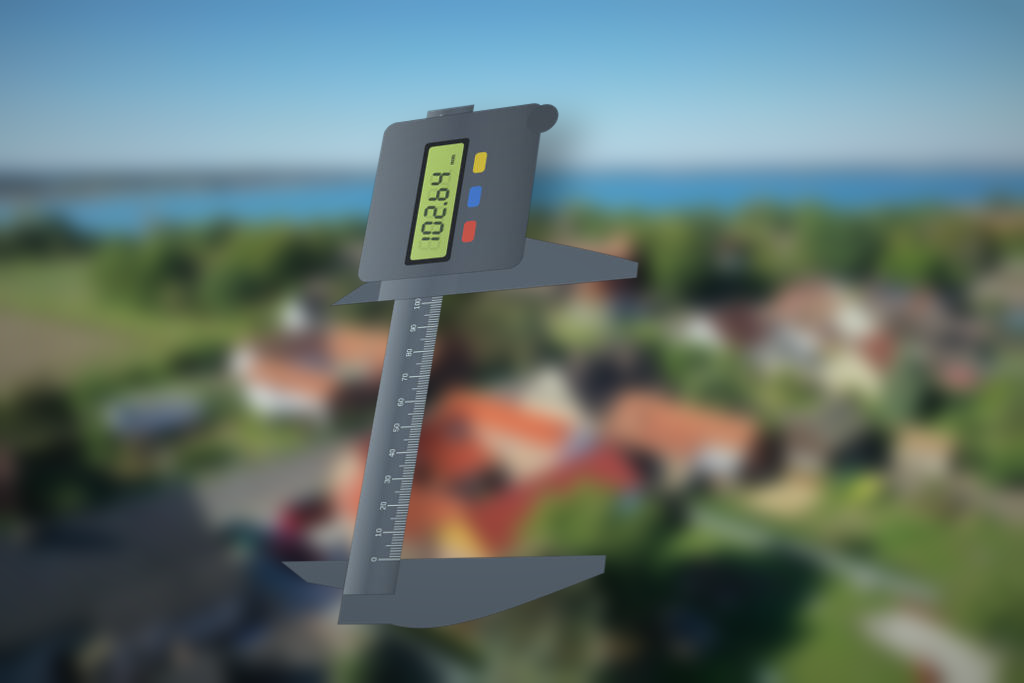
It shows 102.64; mm
